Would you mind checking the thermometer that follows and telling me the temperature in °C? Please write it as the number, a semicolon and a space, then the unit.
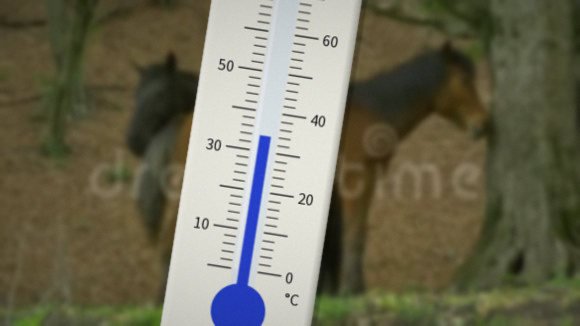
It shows 34; °C
